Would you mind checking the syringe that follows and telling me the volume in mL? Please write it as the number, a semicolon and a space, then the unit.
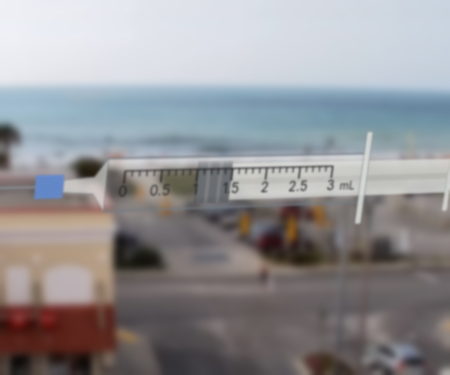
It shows 1; mL
